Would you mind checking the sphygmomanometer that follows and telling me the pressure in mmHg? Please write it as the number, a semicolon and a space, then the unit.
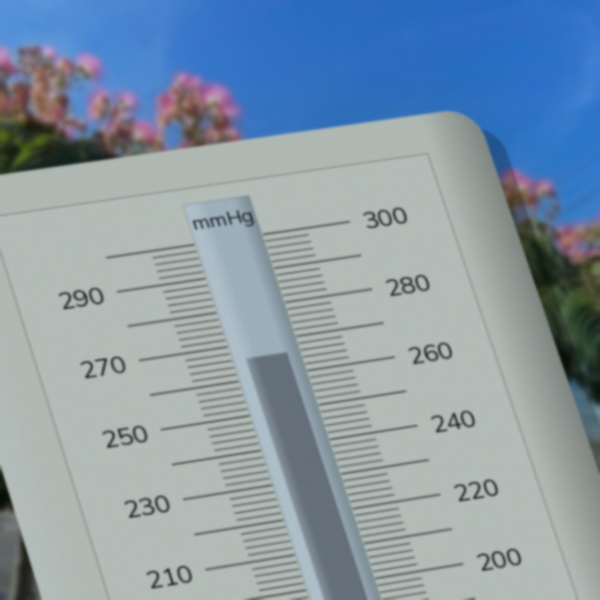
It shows 266; mmHg
